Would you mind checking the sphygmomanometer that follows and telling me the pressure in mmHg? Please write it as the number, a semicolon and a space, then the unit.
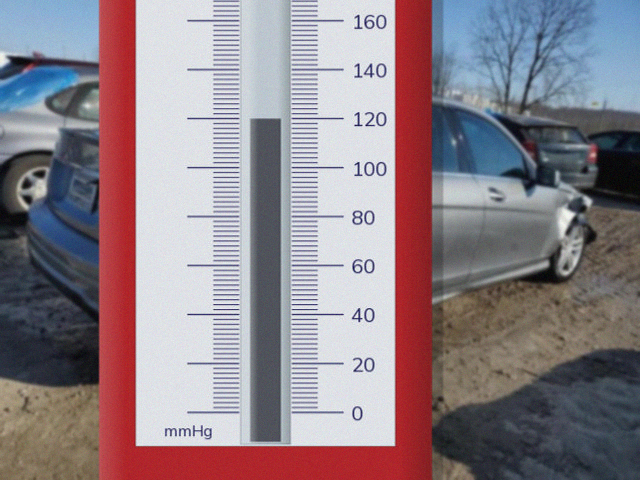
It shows 120; mmHg
